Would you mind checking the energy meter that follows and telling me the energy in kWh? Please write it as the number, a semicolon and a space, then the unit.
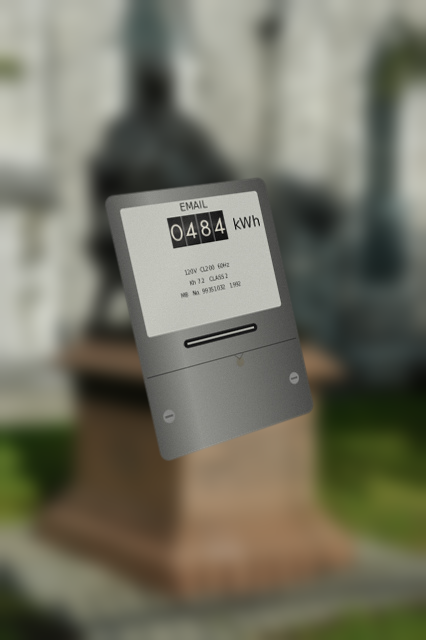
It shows 484; kWh
